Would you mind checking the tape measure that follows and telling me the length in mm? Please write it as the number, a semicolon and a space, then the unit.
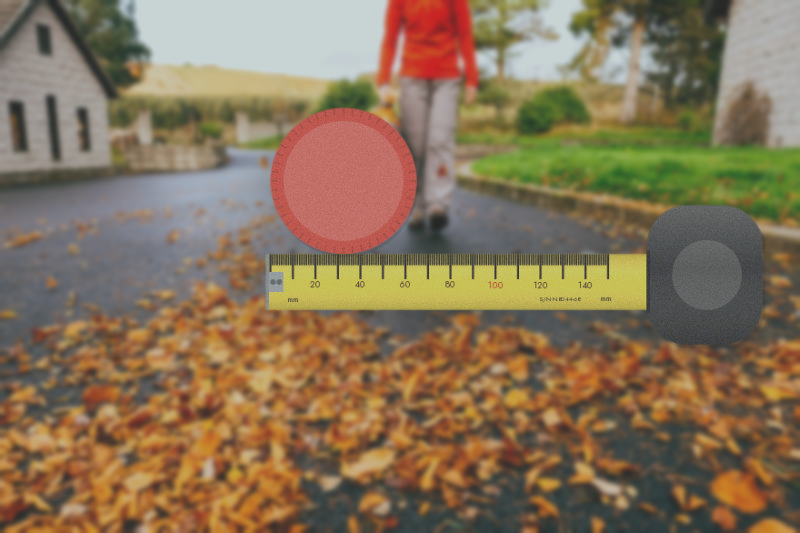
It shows 65; mm
